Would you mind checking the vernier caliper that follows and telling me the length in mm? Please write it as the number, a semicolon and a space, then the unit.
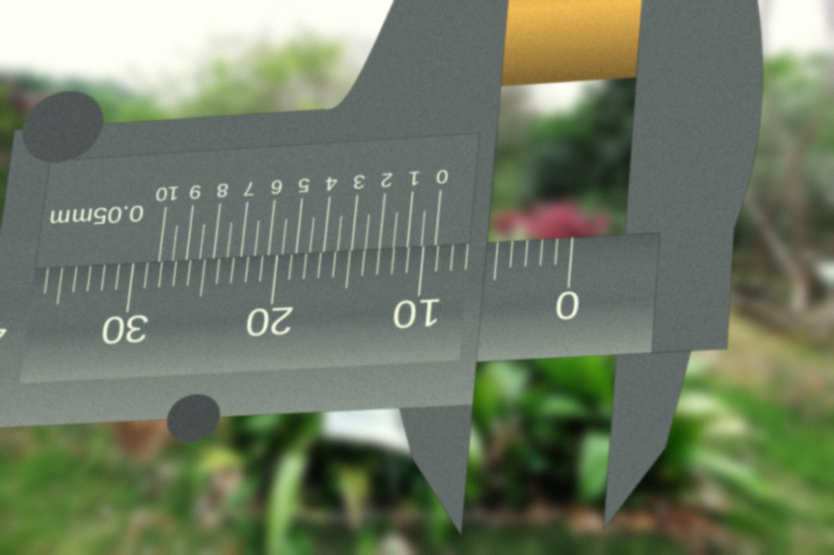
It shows 9.2; mm
